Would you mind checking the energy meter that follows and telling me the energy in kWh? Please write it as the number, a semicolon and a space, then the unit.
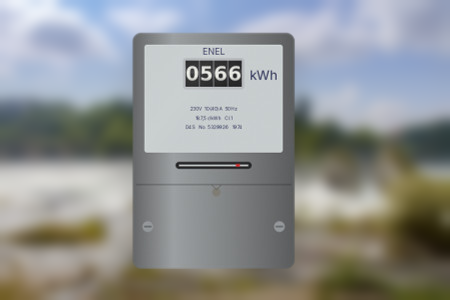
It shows 566; kWh
